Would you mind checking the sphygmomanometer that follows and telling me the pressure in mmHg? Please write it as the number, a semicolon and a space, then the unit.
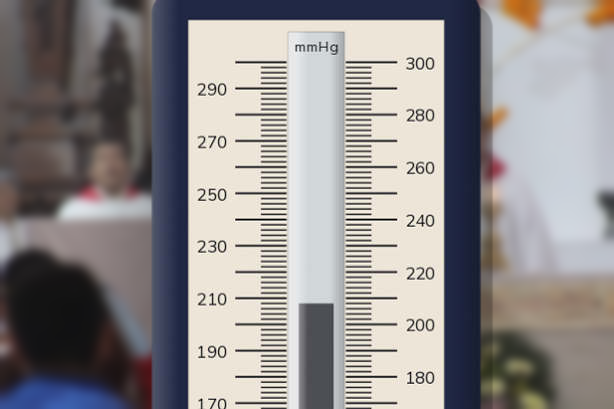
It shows 208; mmHg
